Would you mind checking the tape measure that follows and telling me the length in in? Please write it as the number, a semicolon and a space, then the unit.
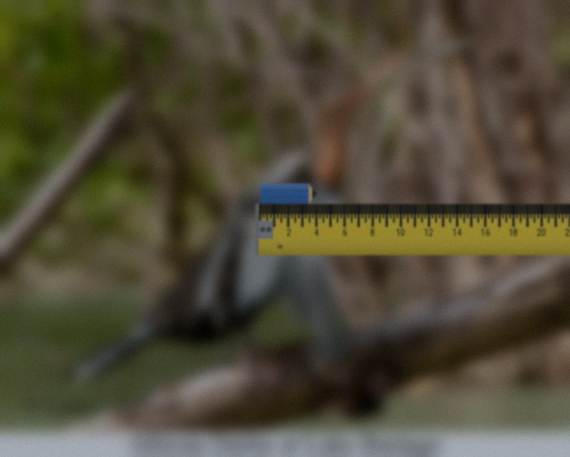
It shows 4; in
